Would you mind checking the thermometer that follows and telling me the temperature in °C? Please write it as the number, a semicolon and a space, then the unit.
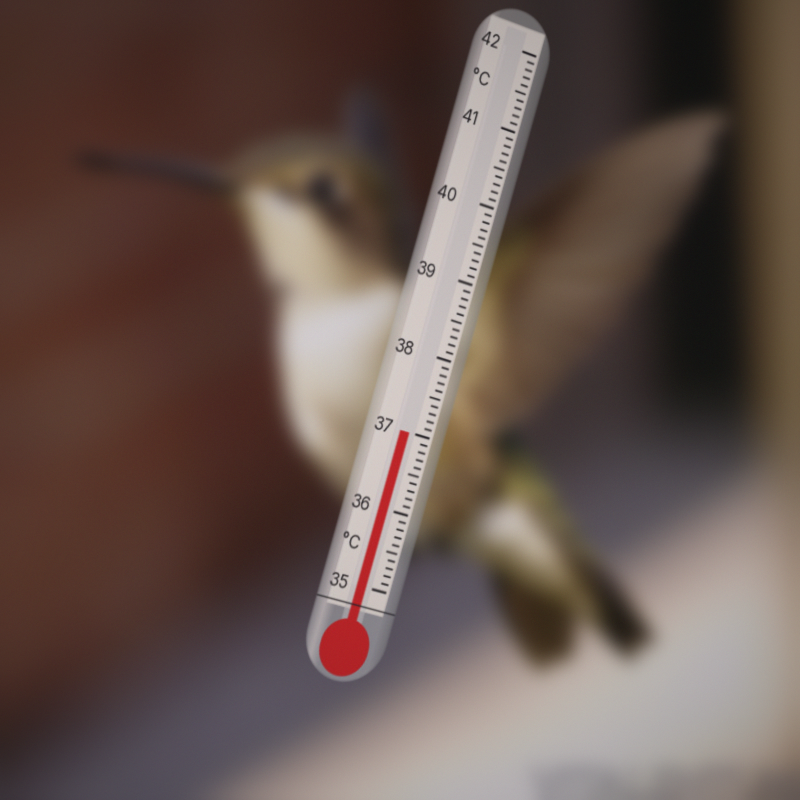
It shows 37; °C
